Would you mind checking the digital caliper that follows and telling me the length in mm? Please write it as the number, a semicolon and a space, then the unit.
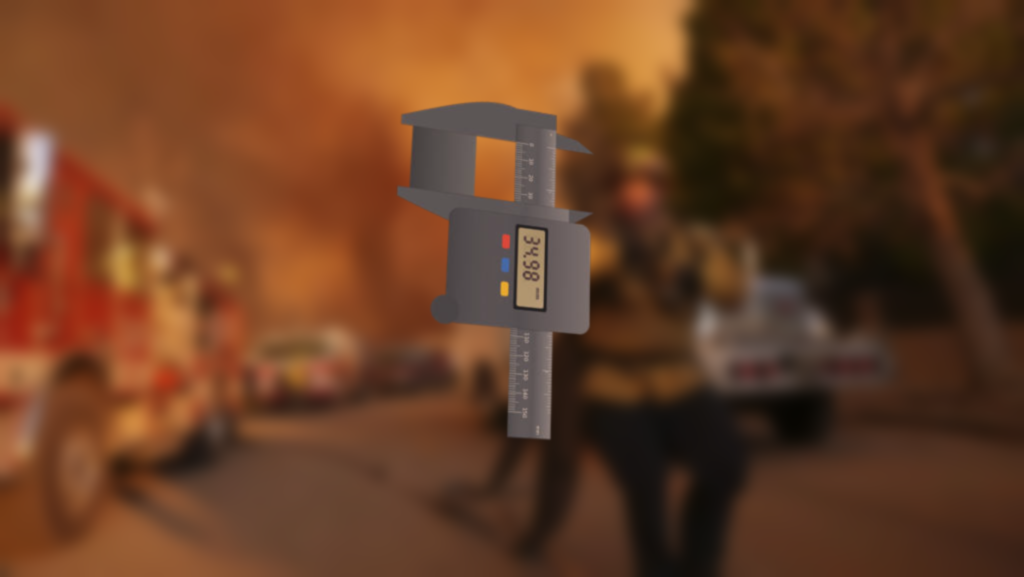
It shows 34.98; mm
